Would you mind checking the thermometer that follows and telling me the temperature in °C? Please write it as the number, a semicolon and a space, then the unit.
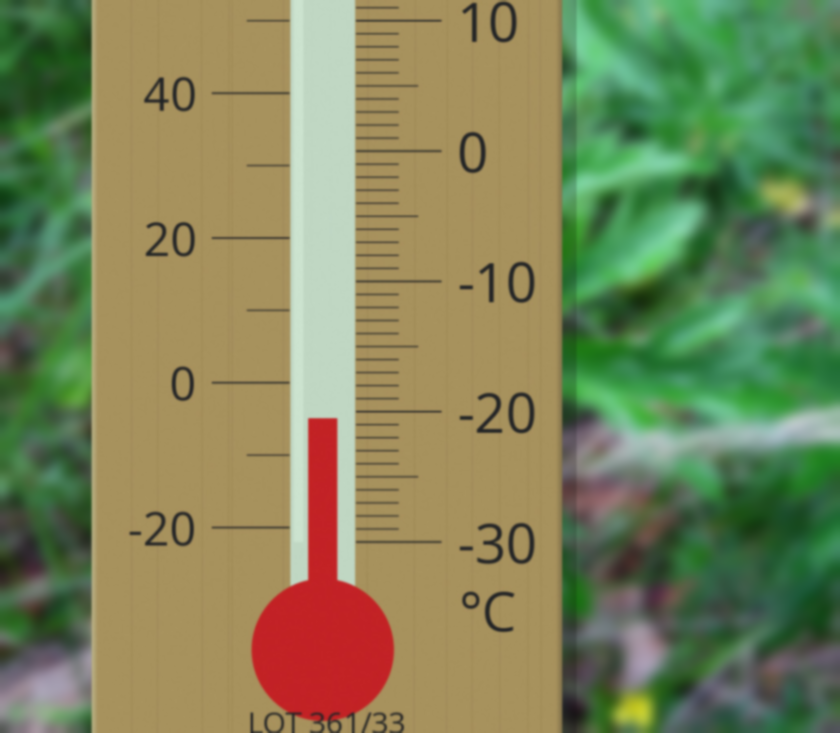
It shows -20.5; °C
